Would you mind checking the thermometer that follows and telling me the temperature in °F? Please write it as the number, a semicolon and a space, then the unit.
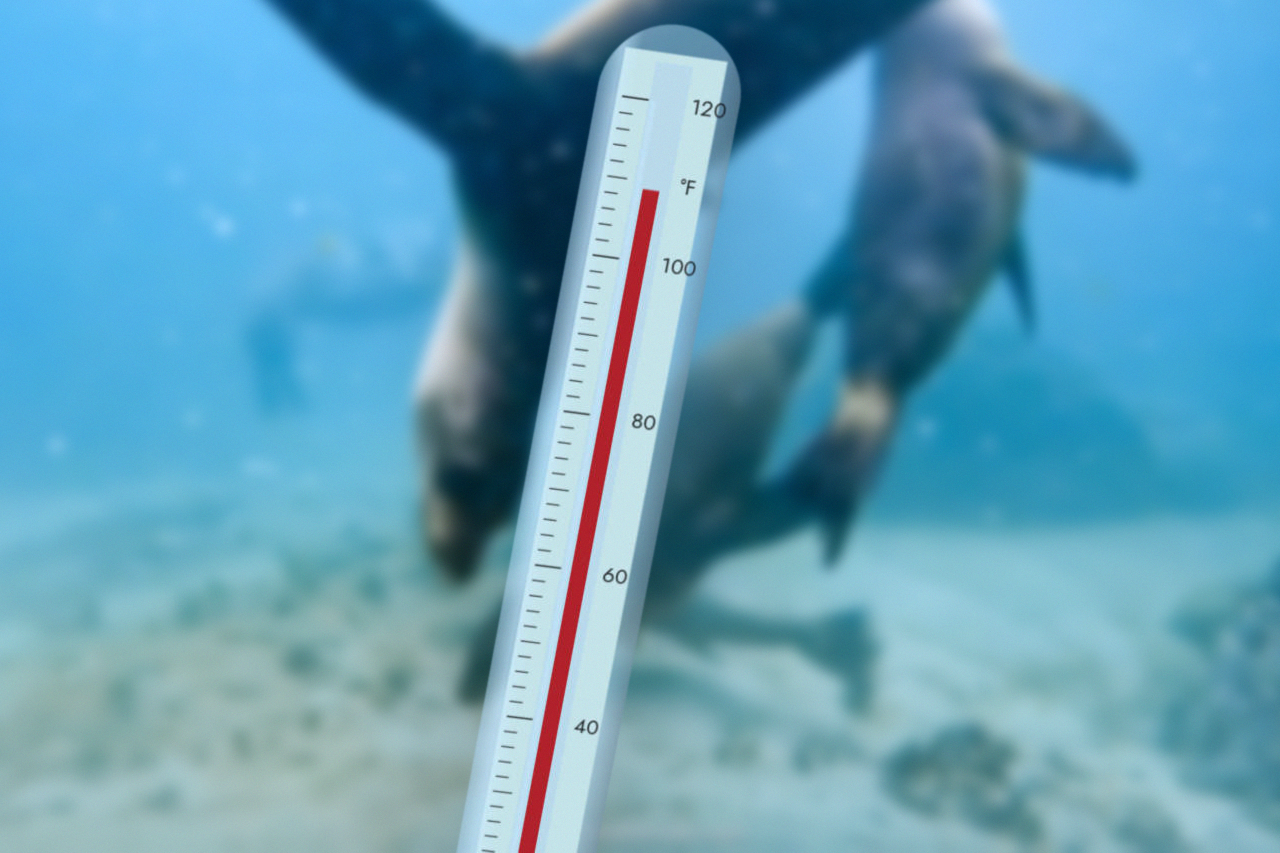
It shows 109; °F
